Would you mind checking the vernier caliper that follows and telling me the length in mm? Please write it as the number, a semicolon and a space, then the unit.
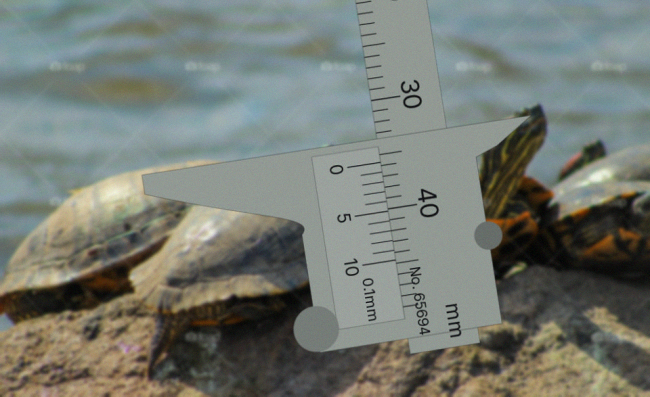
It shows 35.7; mm
